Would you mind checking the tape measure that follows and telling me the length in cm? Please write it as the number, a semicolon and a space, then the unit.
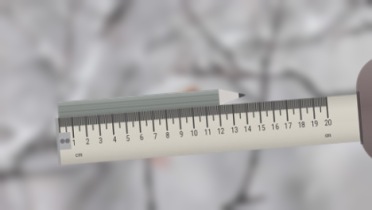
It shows 14; cm
